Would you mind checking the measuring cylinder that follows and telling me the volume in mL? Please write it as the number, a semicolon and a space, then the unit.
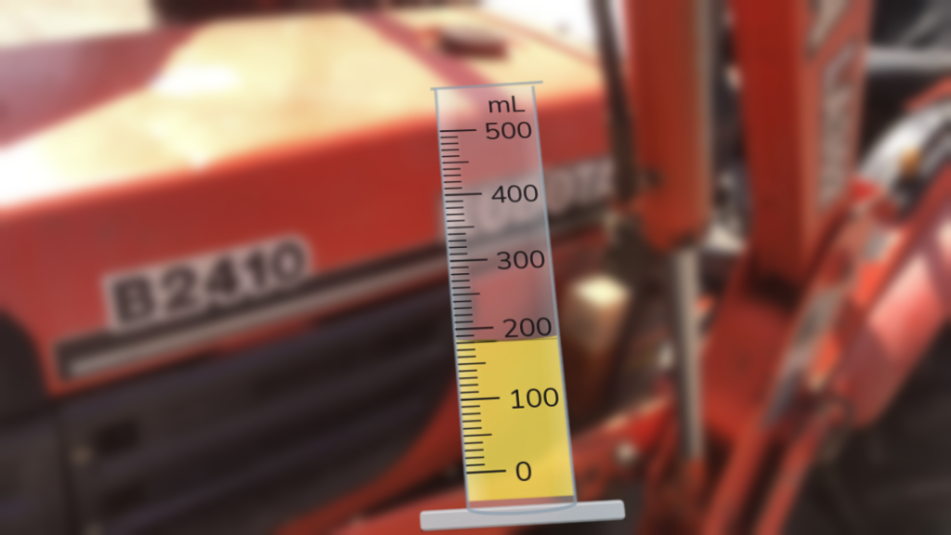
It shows 180; mL
